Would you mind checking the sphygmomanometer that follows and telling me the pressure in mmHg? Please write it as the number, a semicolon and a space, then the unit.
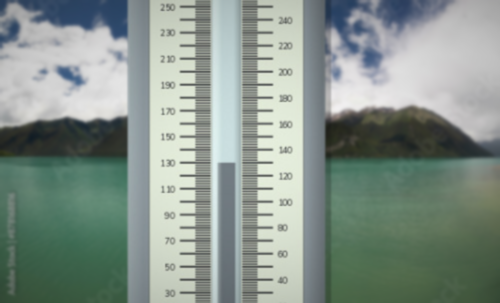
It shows 130; mmHg
